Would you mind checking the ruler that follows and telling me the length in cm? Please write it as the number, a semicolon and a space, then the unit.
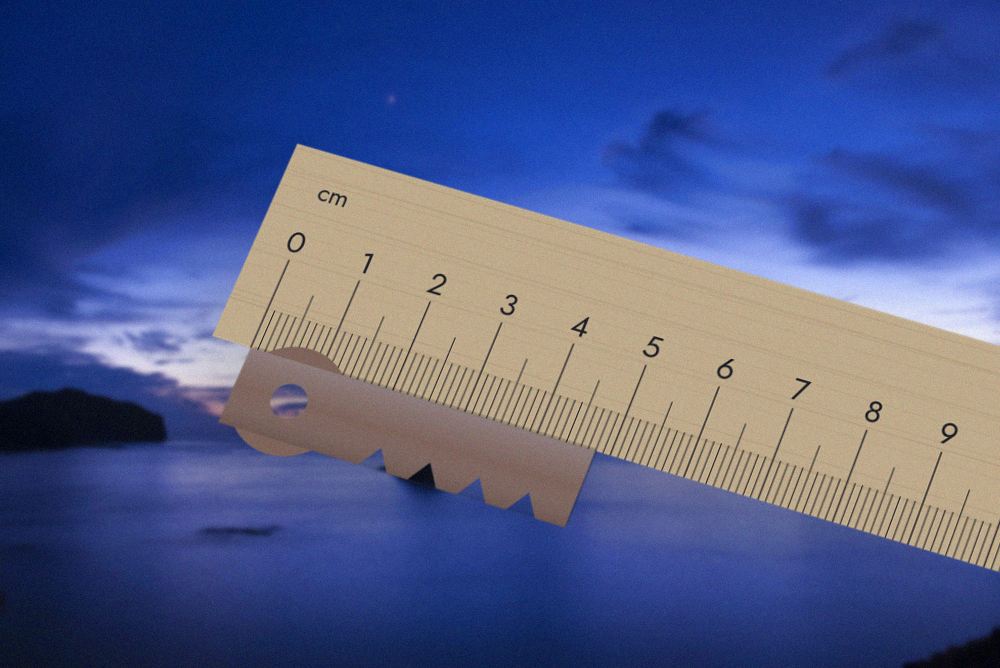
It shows 4.8; cm
